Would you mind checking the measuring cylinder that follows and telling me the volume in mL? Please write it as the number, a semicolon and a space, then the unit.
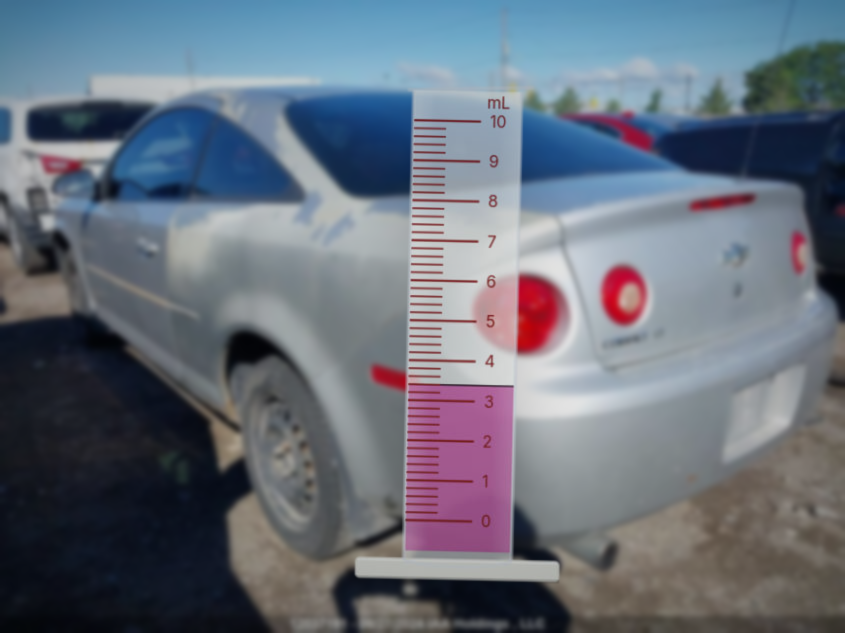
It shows 3.4; mL
